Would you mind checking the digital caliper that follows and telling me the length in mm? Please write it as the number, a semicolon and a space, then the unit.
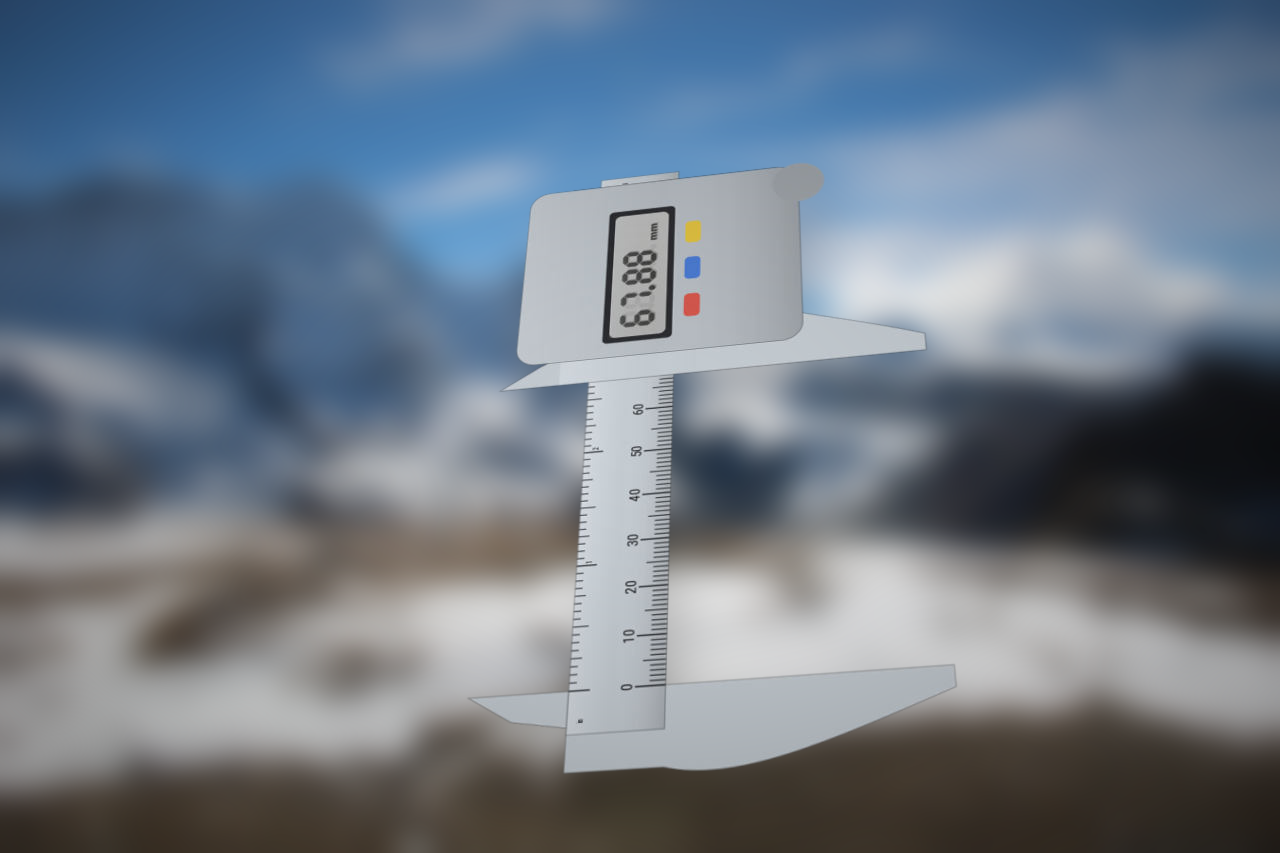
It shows 67.88; mm
